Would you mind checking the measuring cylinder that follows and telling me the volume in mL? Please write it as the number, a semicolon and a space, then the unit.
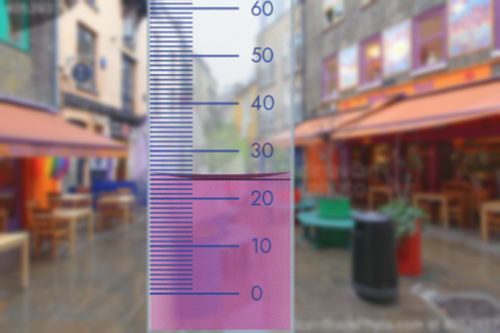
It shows 24; mL
